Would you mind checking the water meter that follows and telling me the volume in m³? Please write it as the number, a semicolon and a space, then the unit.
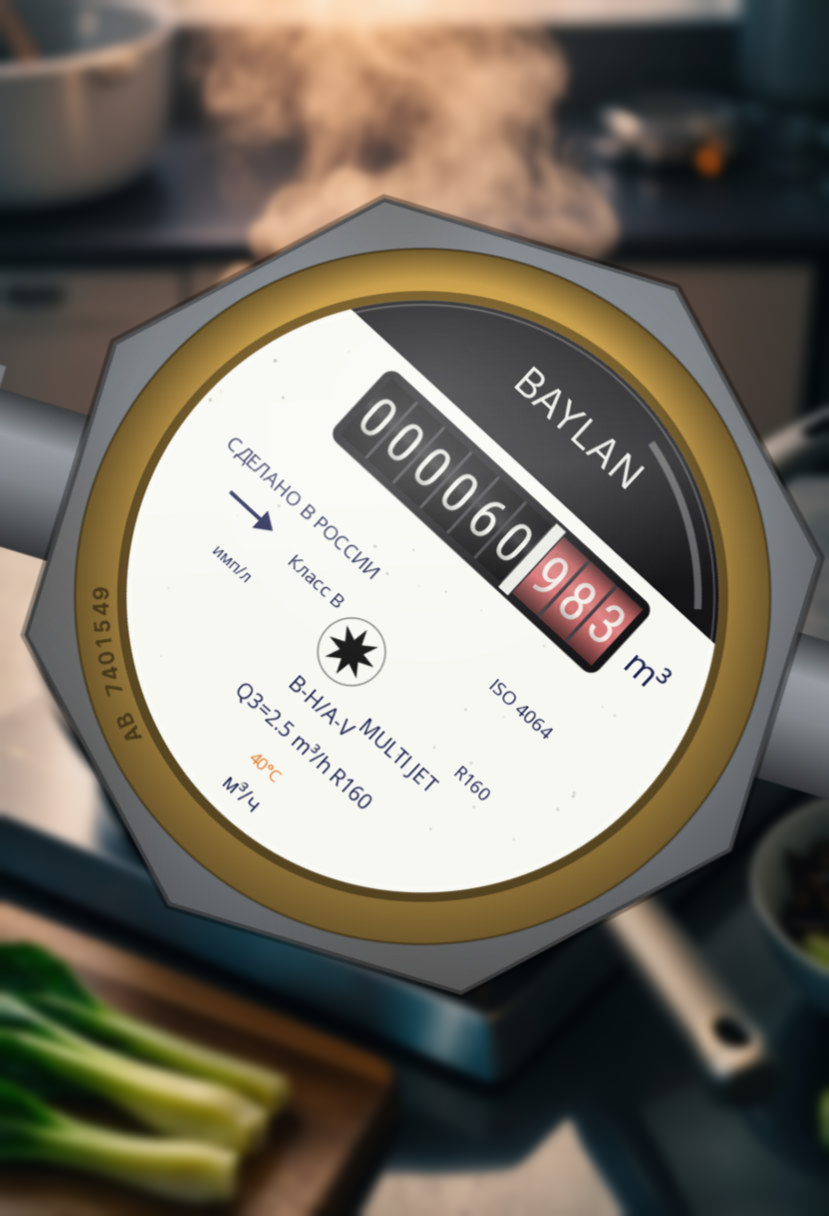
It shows 60.983; m³
